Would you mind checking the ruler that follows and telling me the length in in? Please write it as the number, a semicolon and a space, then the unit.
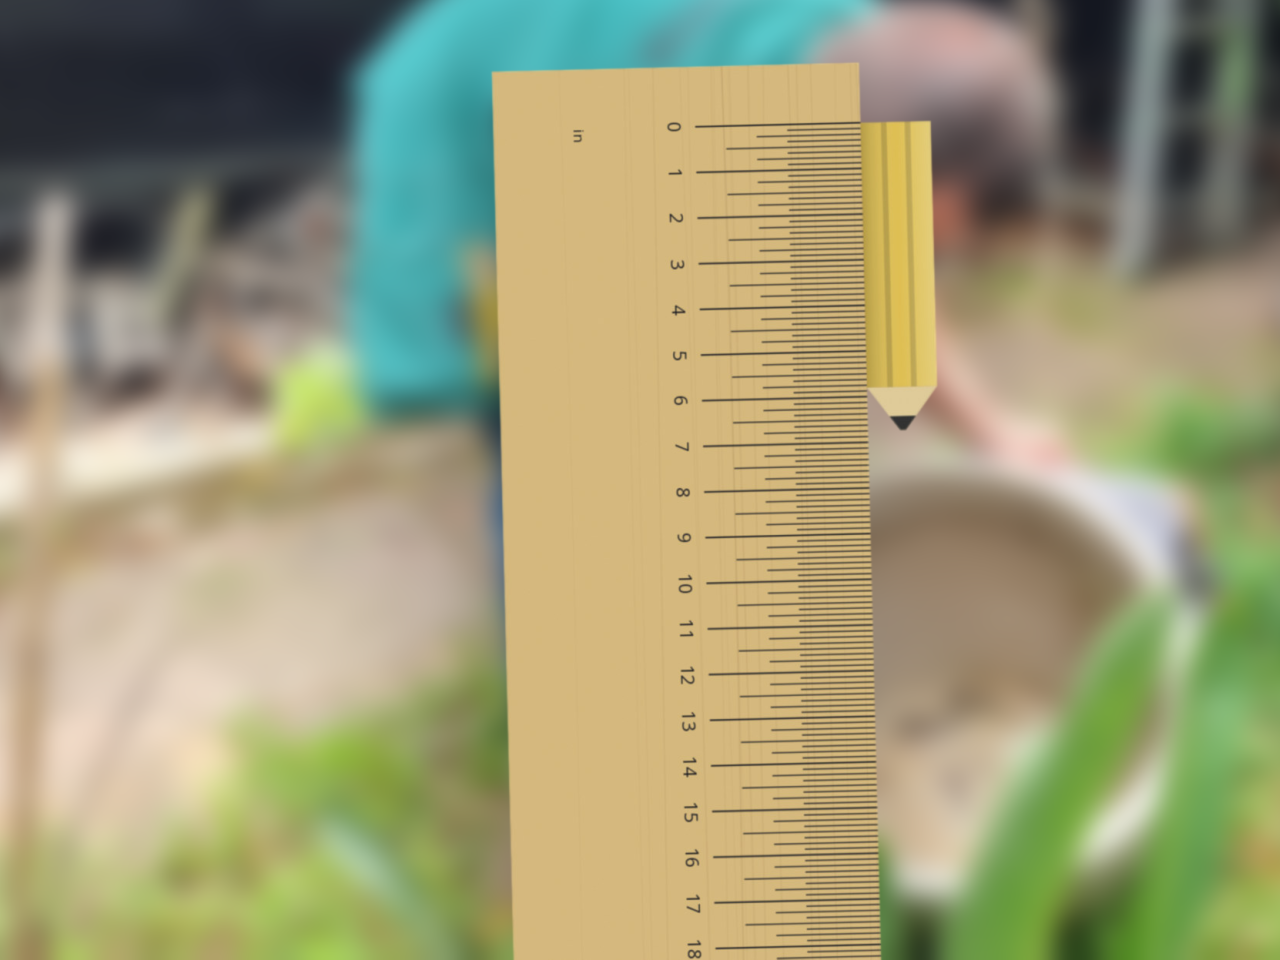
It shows 6.75; in
